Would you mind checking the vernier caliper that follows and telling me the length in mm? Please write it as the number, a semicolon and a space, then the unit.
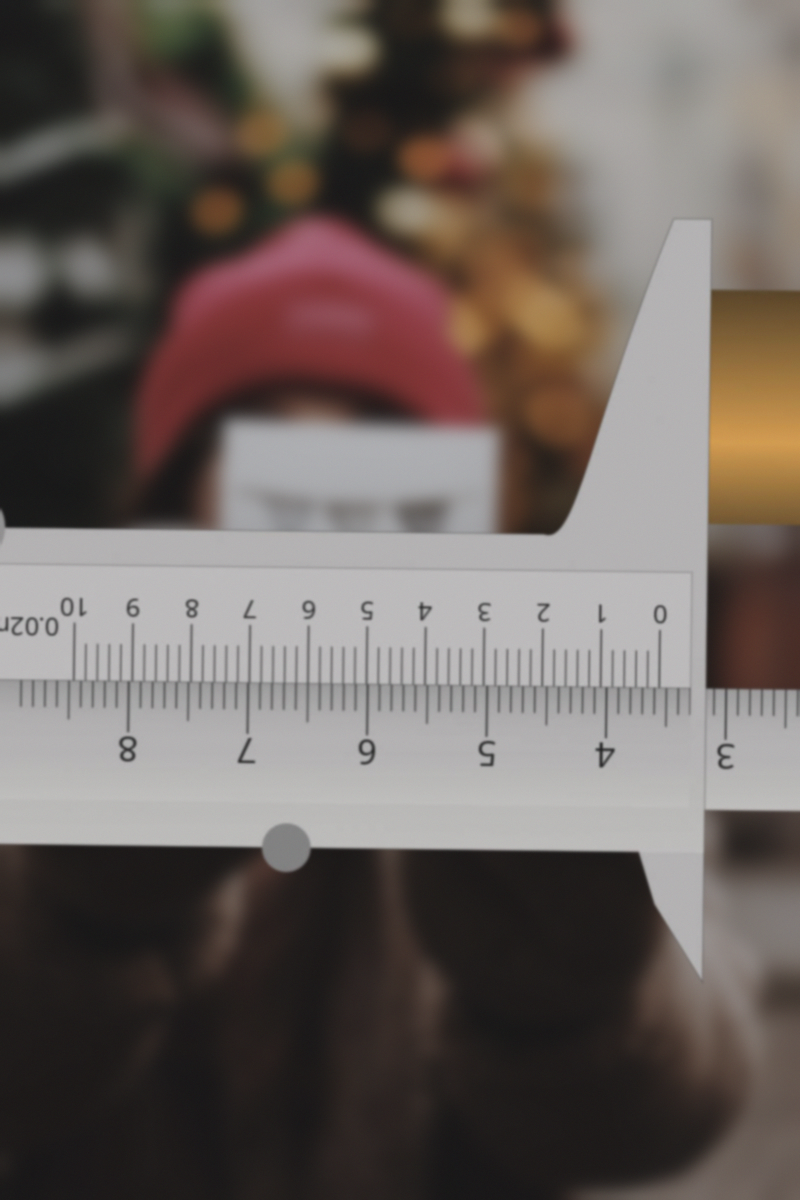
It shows 35.6; mm
